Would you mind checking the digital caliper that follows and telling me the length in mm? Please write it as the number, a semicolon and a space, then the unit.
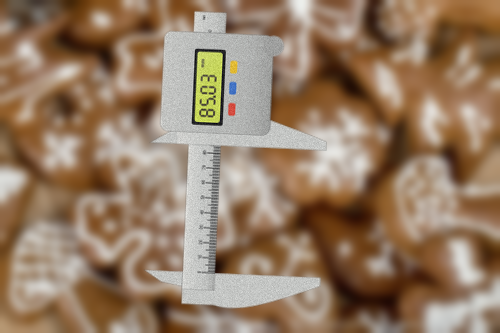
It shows 85.03; mm
